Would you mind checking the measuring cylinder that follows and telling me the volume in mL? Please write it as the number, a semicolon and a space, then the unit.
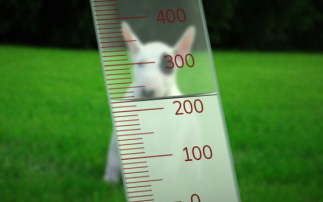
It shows 220; mL
